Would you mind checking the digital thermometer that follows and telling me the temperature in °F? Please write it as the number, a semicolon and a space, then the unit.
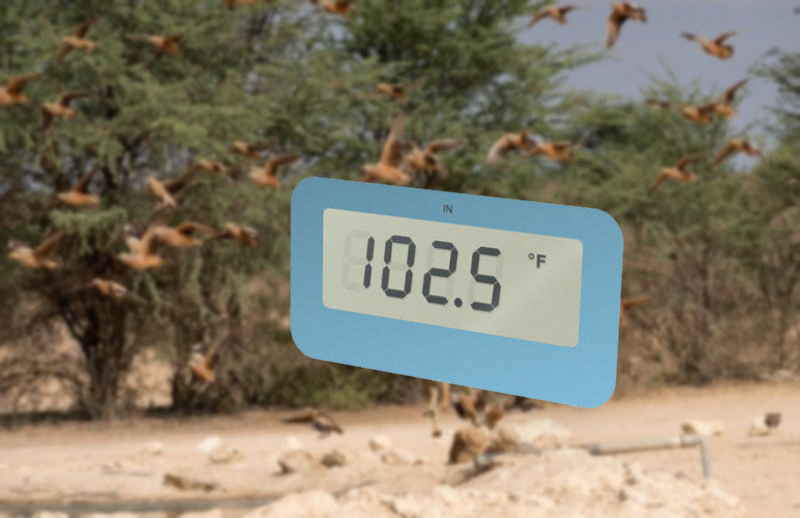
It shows 102.5; °F
